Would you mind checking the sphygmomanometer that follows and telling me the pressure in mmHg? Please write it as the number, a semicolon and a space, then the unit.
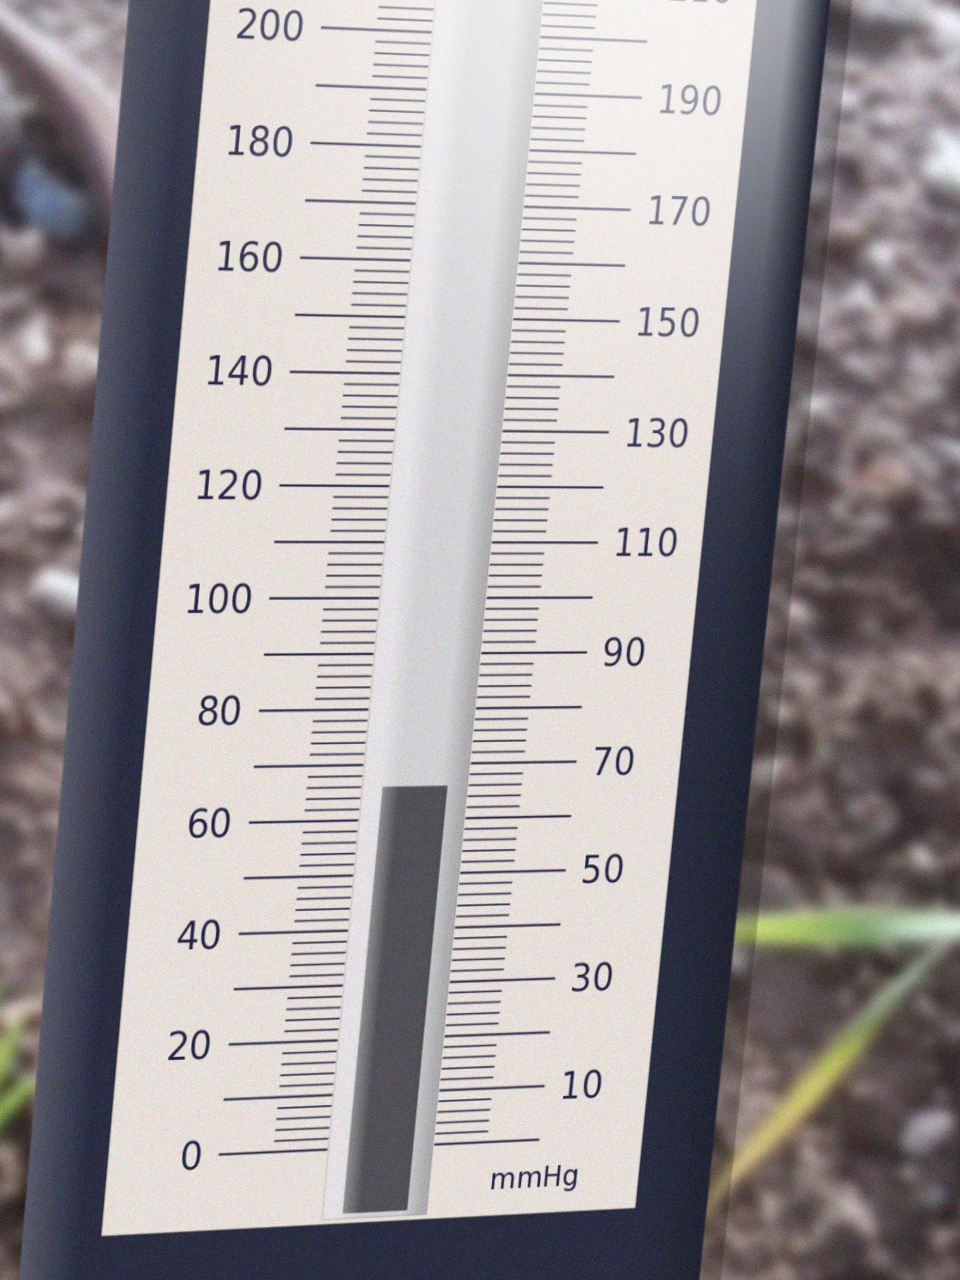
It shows 66; mmHg
